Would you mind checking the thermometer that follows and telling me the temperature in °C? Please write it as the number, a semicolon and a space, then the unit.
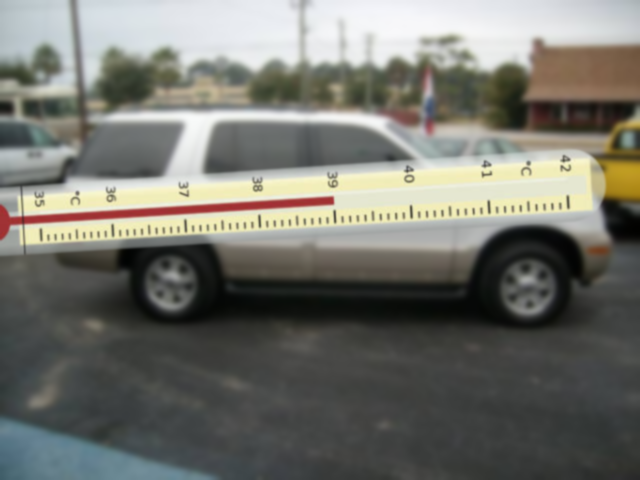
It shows 39; °C
